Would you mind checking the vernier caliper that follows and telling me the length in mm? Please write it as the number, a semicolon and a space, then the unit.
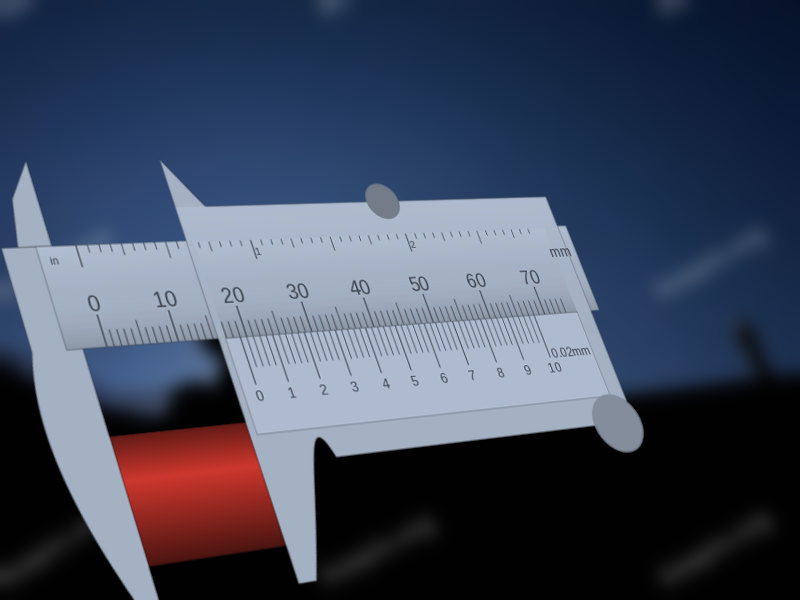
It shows 19.0; mm
